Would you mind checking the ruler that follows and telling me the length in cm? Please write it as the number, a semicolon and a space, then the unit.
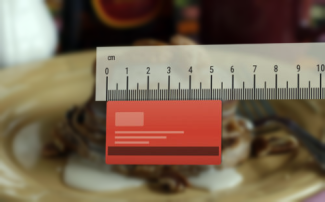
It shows 5.5; cm
